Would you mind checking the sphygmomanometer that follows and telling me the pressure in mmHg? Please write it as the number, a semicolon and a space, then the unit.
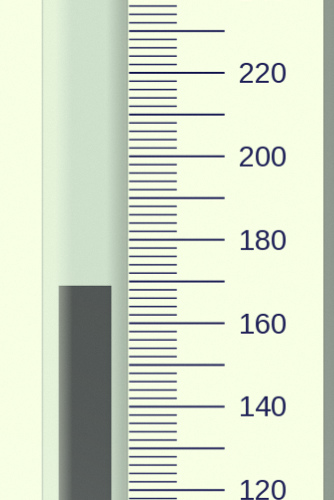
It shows 169; mmHg
